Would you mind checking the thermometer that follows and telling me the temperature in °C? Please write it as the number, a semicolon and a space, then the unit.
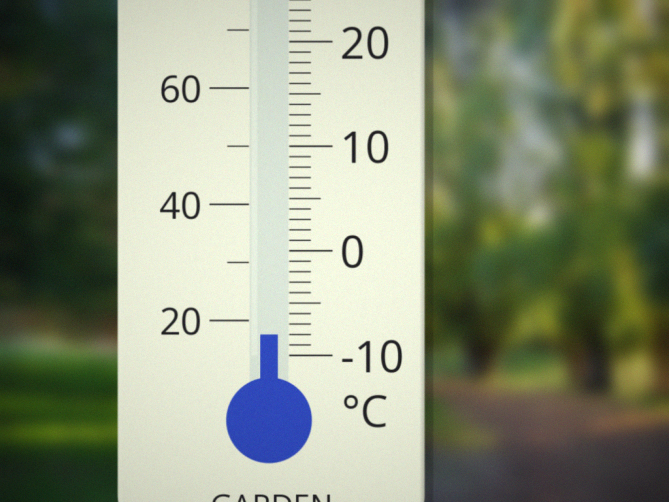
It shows -8; °C
